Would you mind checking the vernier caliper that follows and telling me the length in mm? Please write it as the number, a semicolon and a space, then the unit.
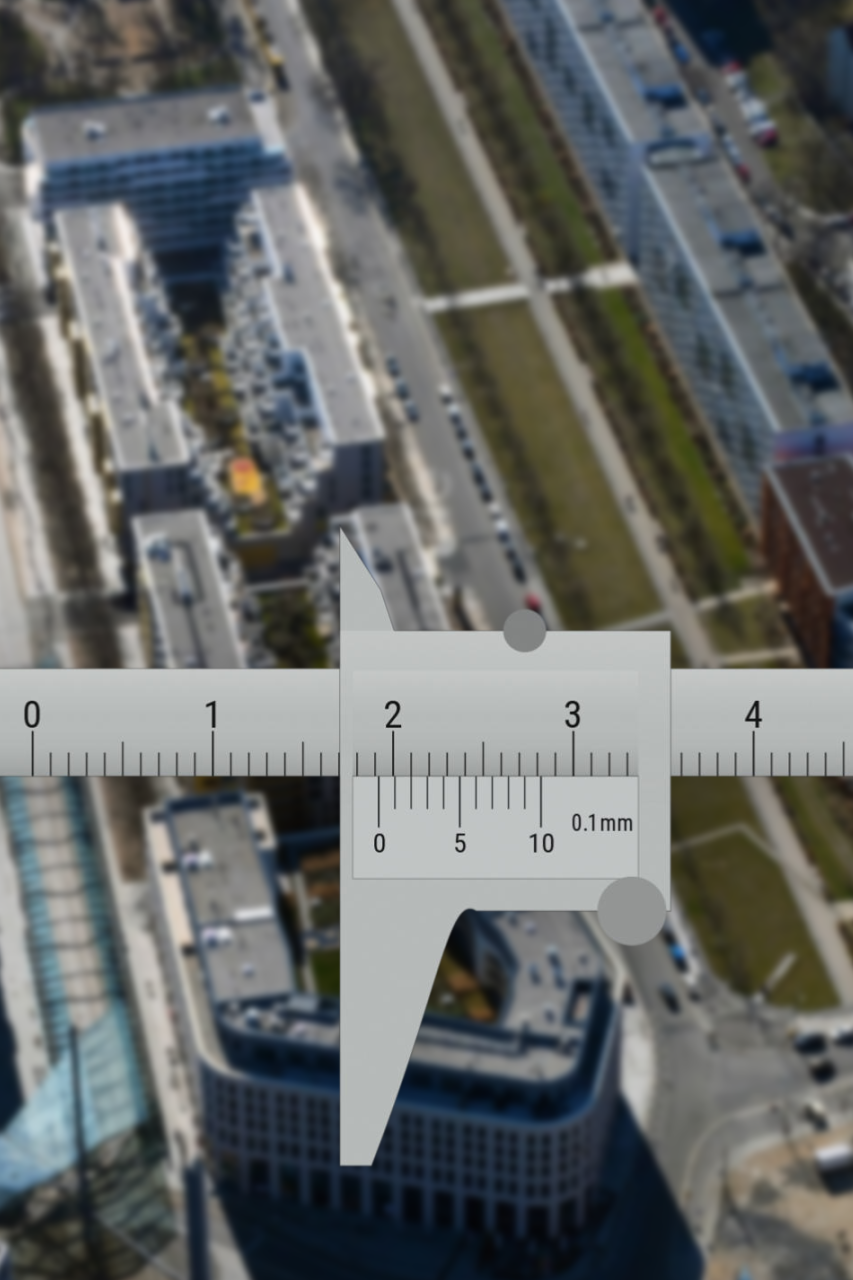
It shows 19.2; mm
